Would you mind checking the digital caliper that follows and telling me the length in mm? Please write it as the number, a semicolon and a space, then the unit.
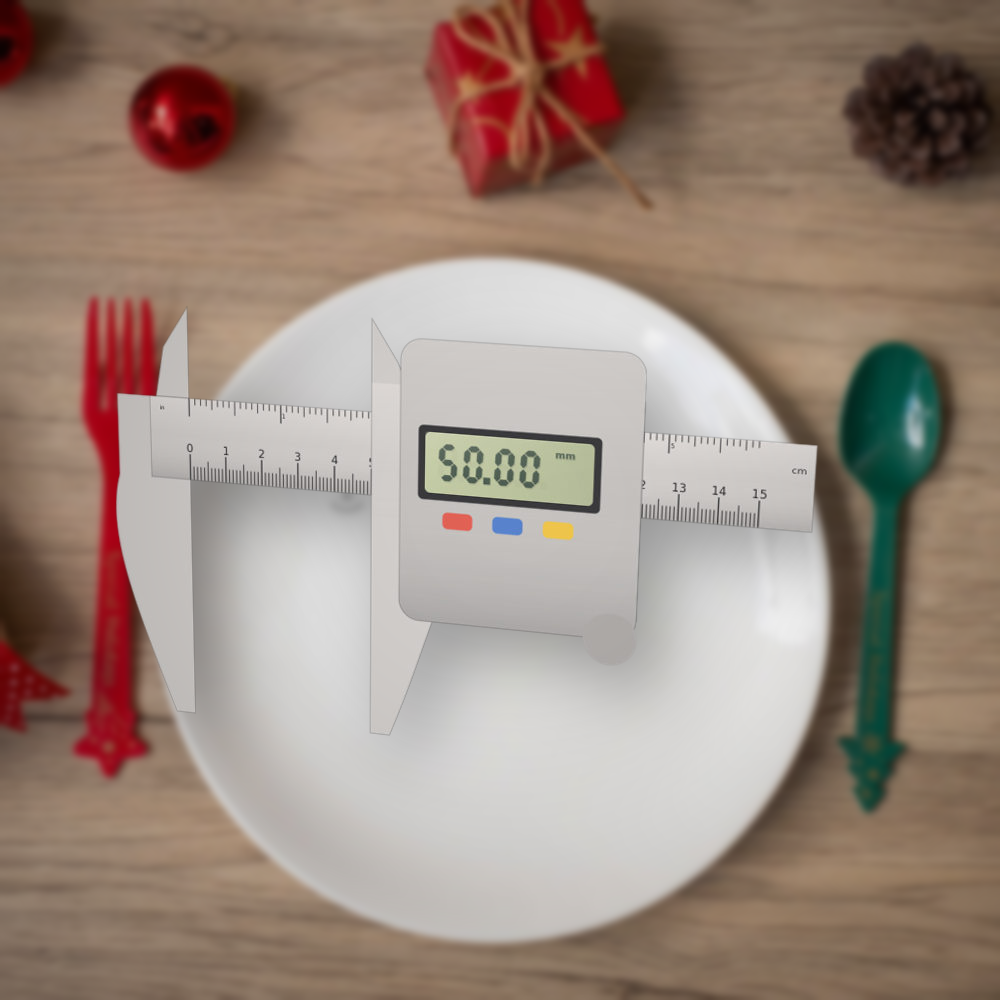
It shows 50.00; mm
